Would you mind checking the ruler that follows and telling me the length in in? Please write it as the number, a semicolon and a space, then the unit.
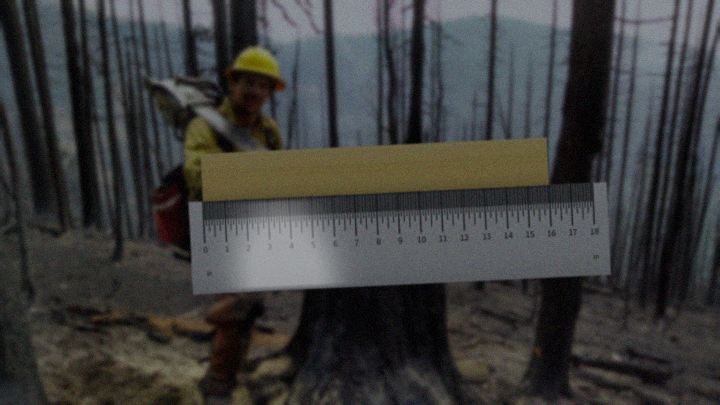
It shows 16; in
